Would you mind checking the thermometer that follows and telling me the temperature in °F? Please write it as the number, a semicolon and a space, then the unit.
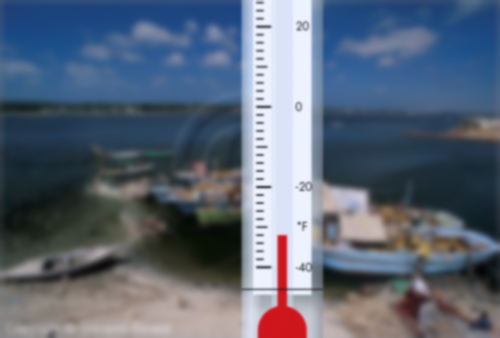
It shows -32; °F
